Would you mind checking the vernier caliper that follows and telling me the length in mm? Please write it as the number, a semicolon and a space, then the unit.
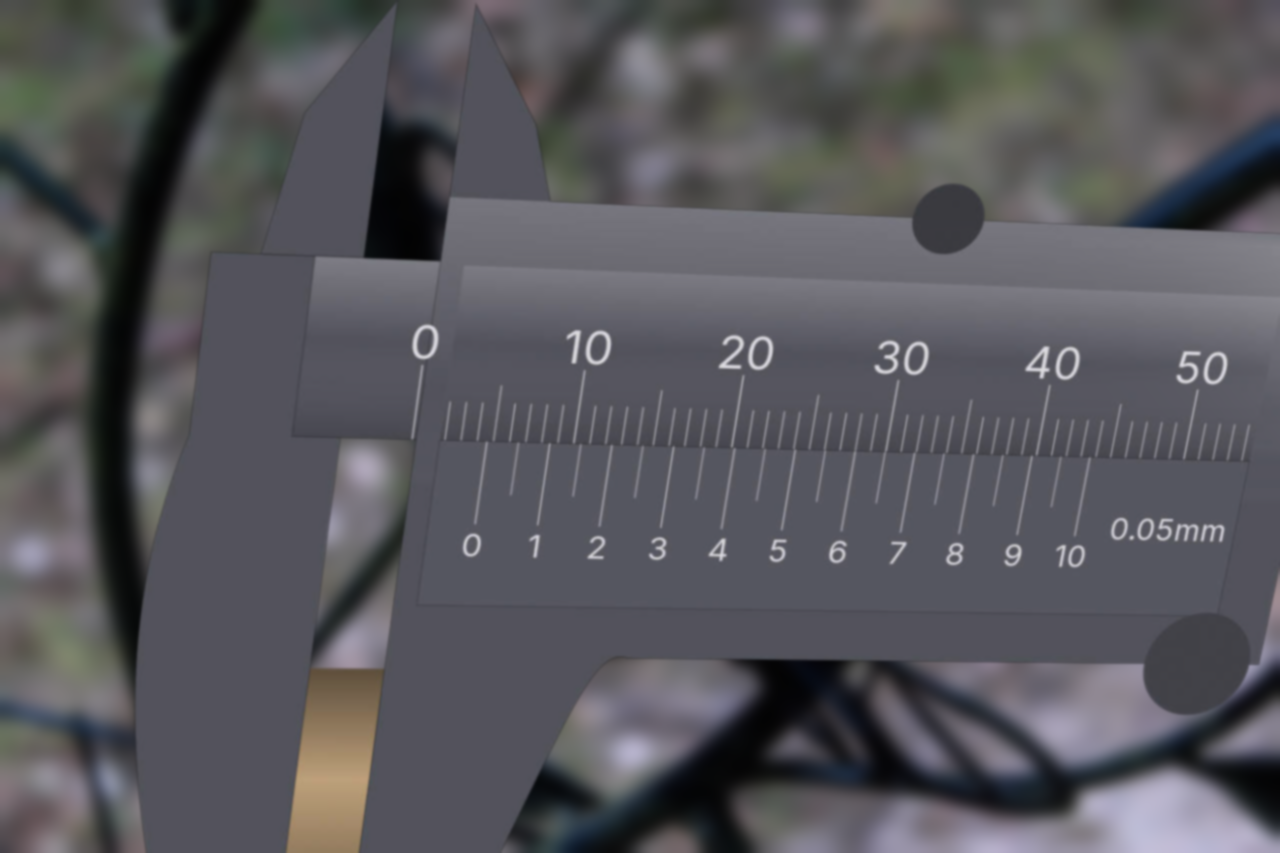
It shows 4.6; mm
